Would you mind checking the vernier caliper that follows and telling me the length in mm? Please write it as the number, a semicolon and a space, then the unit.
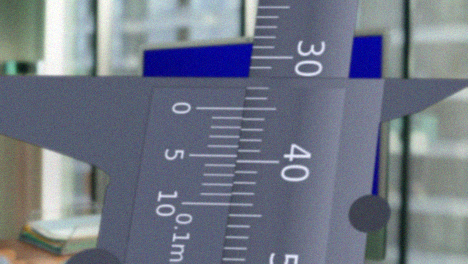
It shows 35.0; mm
